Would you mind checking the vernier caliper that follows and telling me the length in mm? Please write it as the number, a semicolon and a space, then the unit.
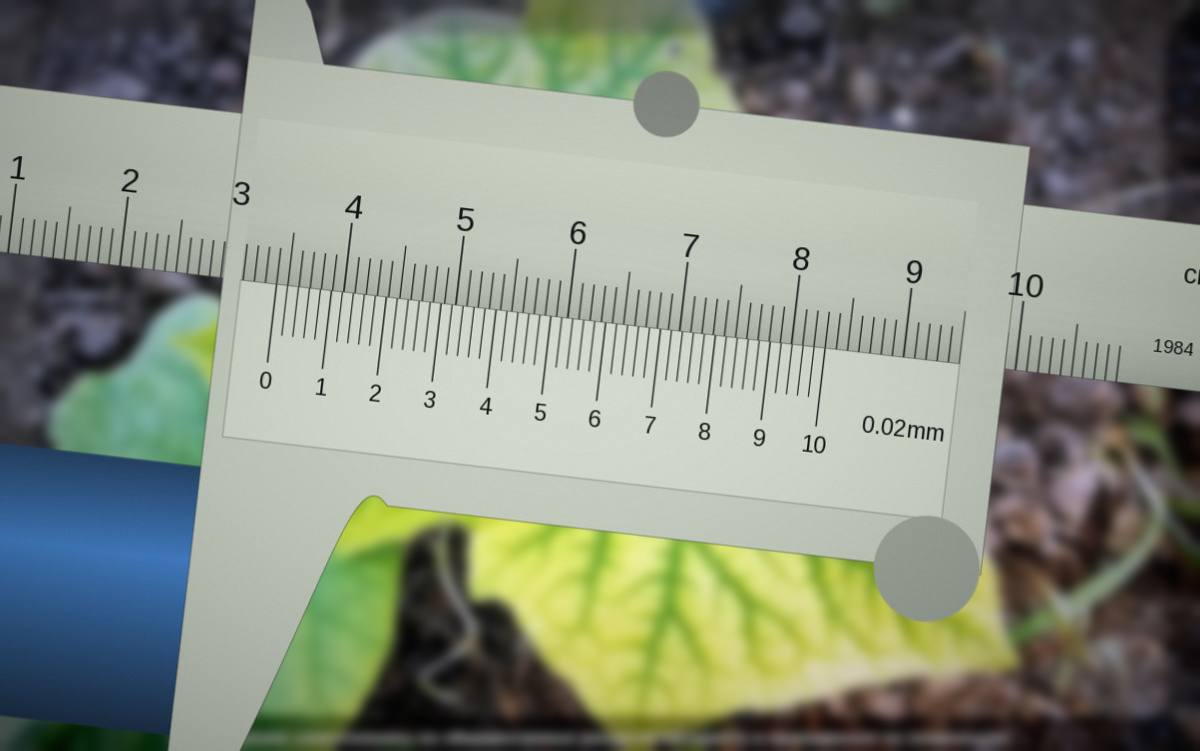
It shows 34.0; mm
